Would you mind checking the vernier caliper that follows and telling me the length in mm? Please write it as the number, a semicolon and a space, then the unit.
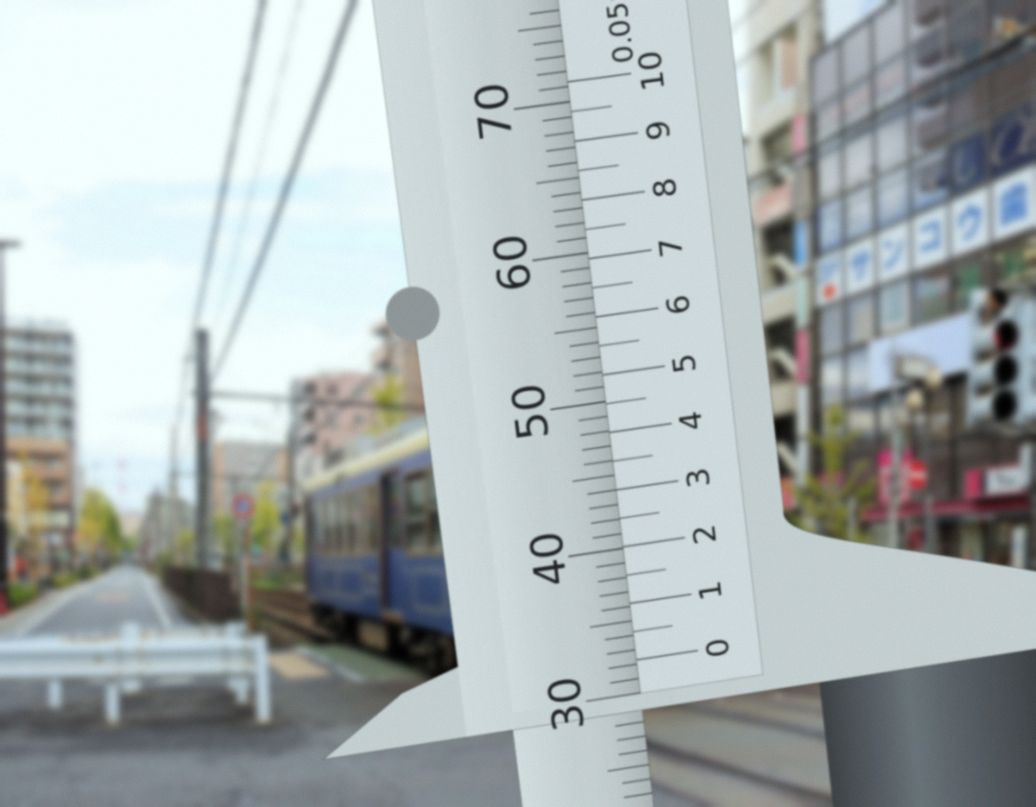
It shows 32.3; mm
